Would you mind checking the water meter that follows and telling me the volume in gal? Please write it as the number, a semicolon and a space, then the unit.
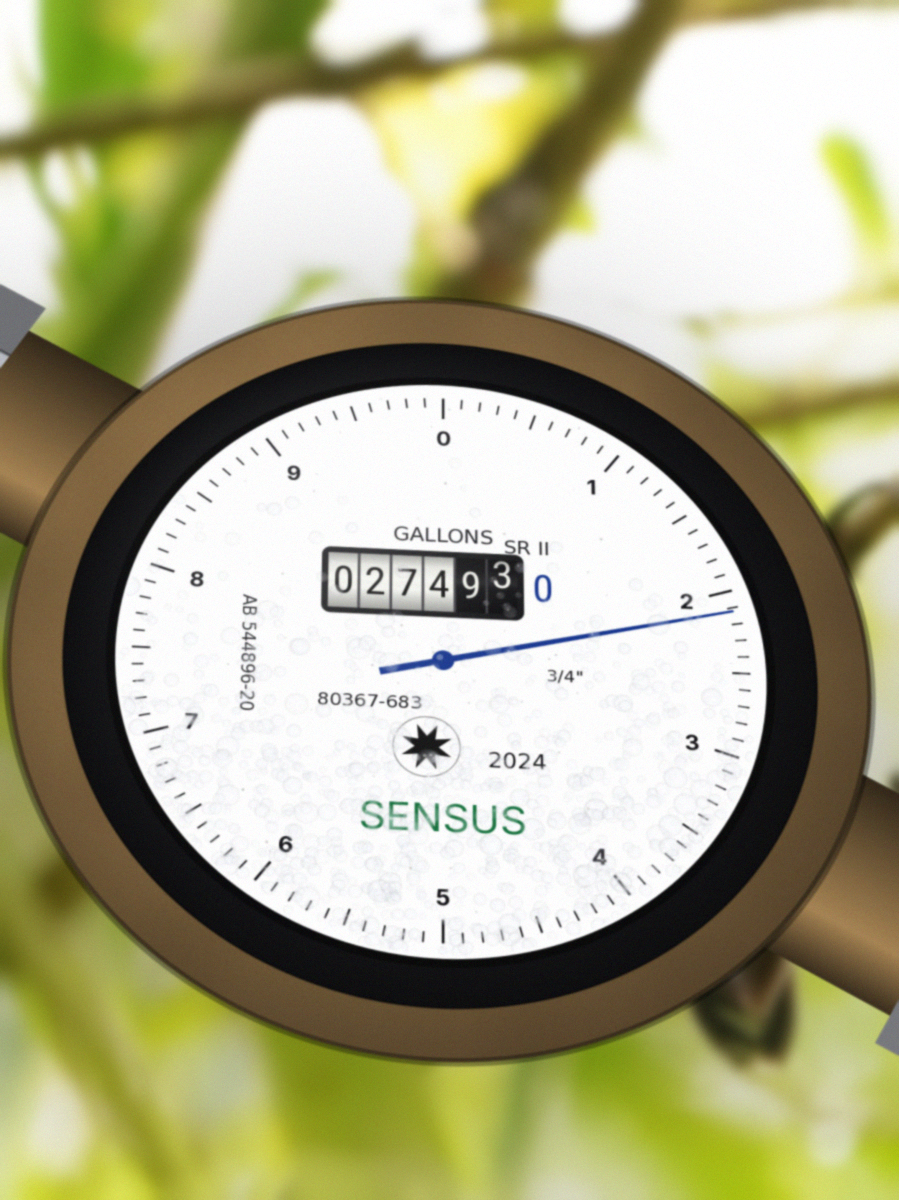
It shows 274932.1; gal
